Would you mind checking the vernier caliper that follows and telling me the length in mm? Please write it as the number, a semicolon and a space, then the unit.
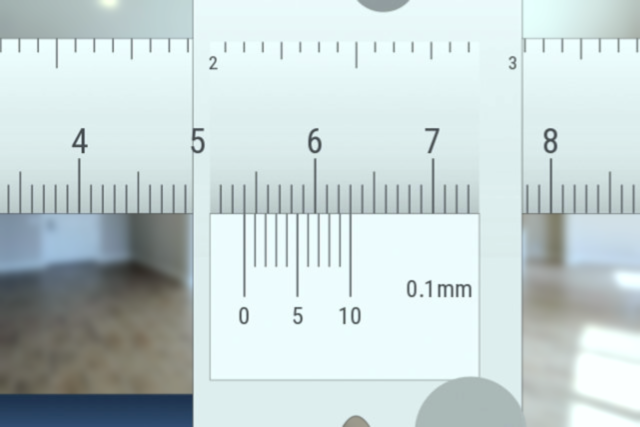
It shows 54.0; mm
